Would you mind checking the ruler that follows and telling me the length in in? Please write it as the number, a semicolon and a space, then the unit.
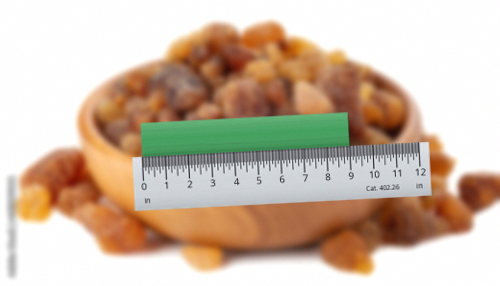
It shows 9; in
